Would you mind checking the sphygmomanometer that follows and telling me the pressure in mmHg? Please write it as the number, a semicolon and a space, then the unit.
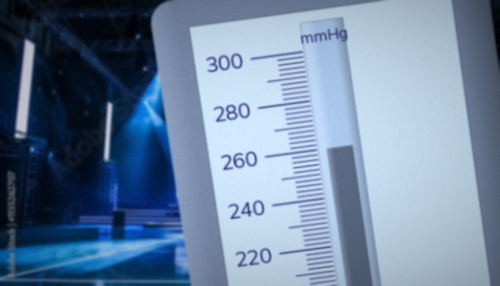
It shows 260; mmHg
